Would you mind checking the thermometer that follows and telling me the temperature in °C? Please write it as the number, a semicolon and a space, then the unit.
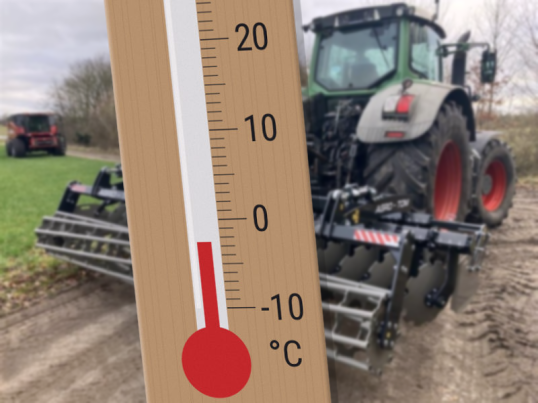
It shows -2.5; °C
